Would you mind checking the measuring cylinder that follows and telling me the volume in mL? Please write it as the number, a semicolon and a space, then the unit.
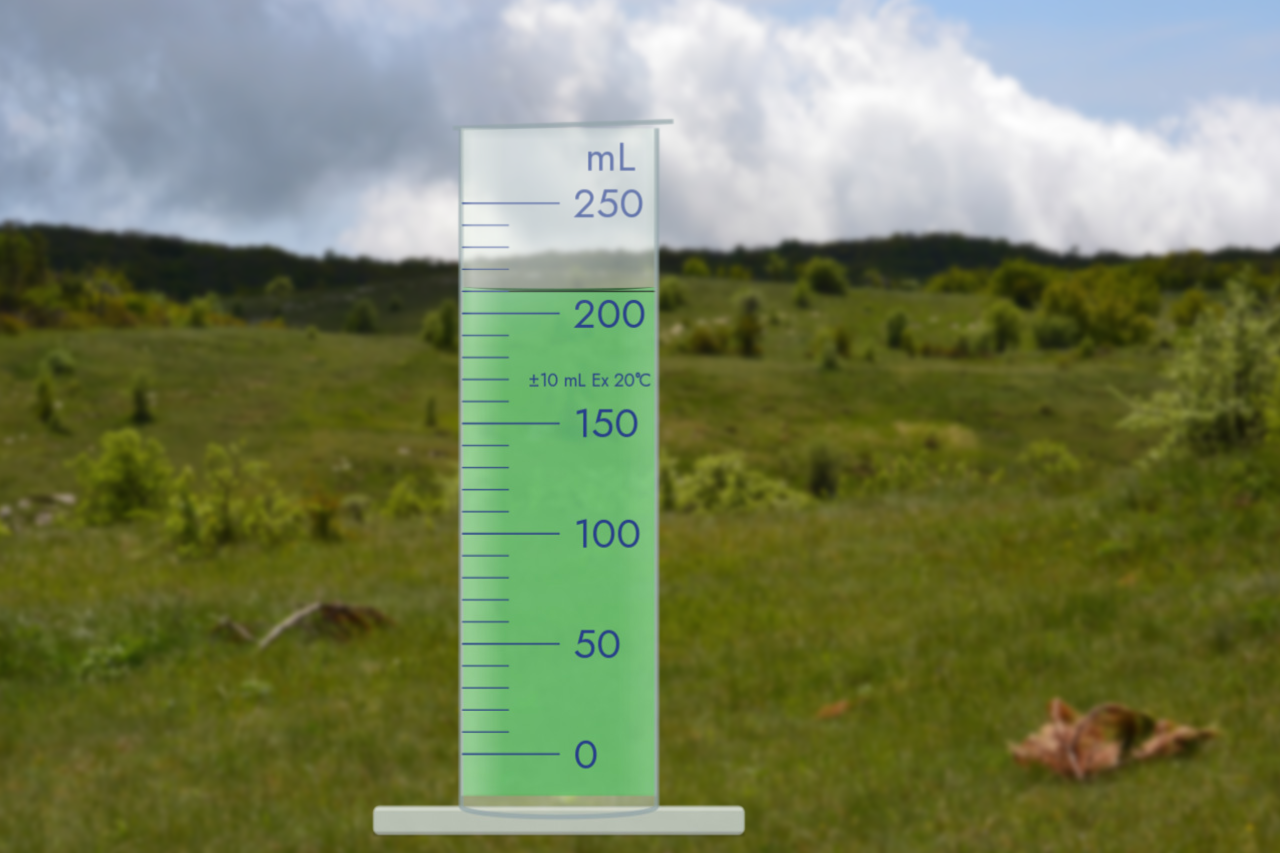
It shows 210; mL
